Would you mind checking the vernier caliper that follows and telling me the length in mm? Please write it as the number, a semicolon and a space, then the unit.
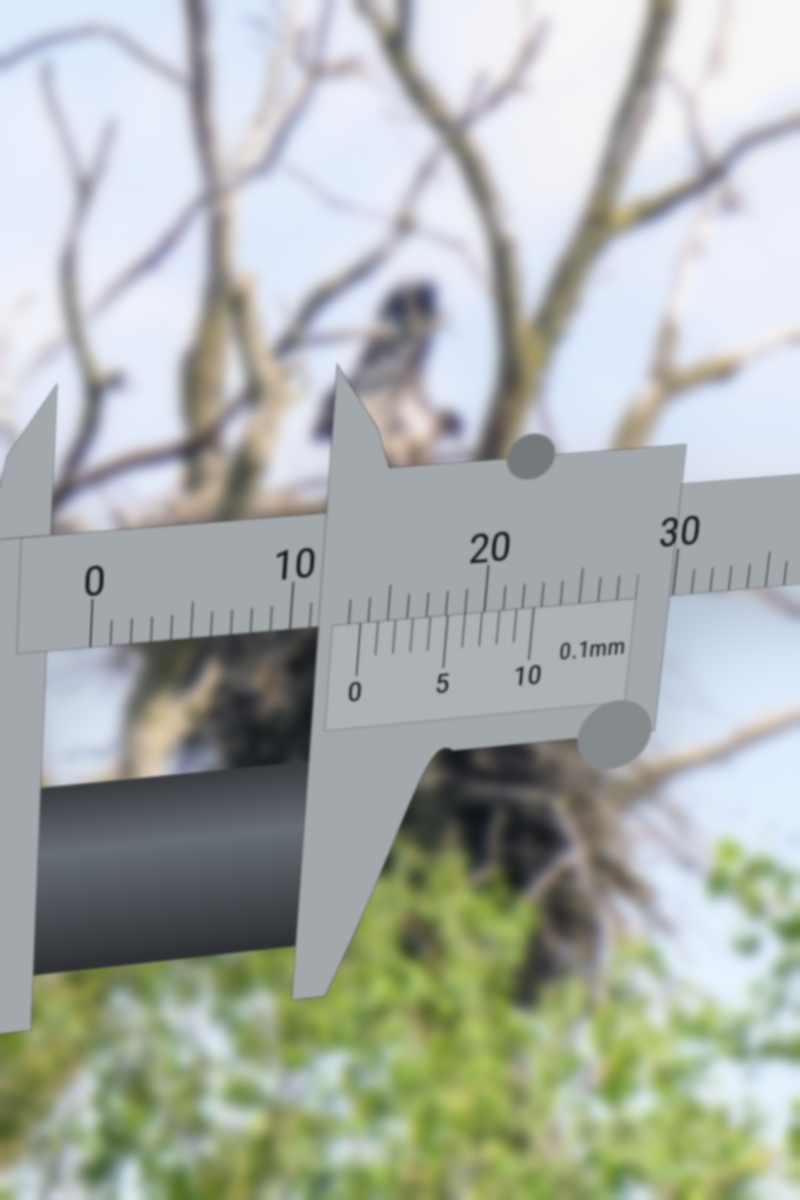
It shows 13.6; mm
